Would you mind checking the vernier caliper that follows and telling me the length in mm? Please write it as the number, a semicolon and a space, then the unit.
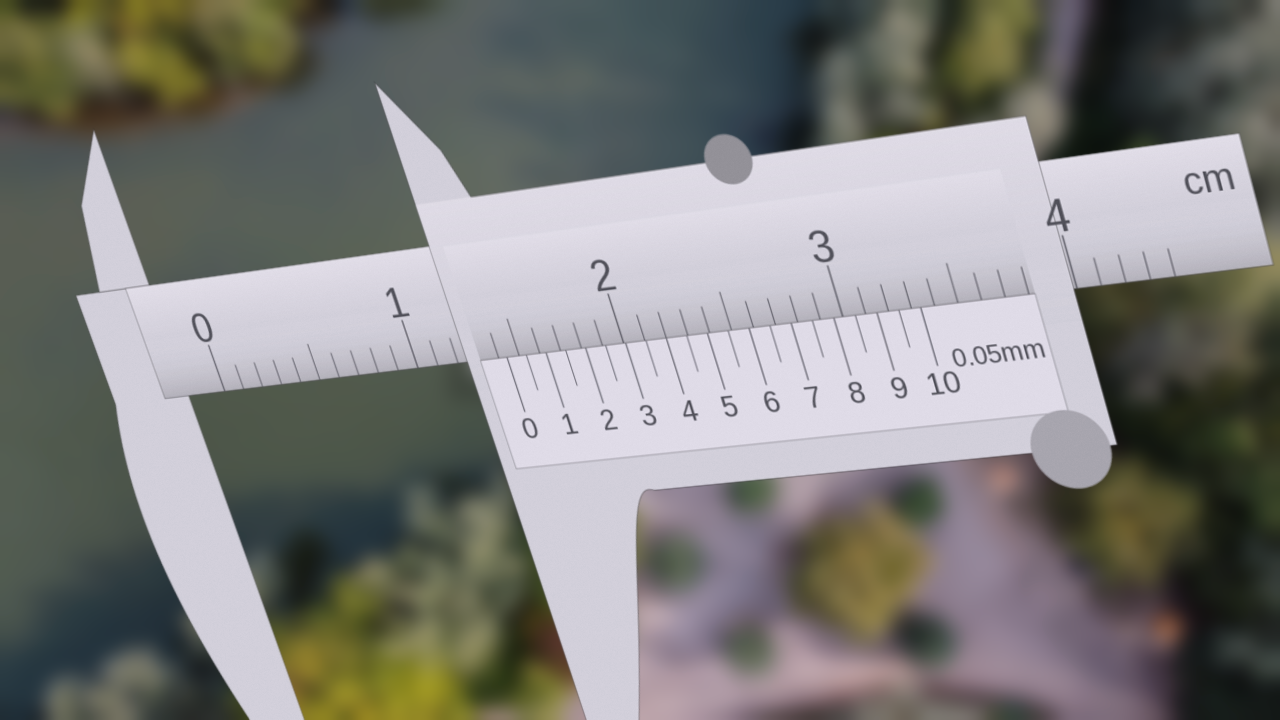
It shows 14.4; mm
